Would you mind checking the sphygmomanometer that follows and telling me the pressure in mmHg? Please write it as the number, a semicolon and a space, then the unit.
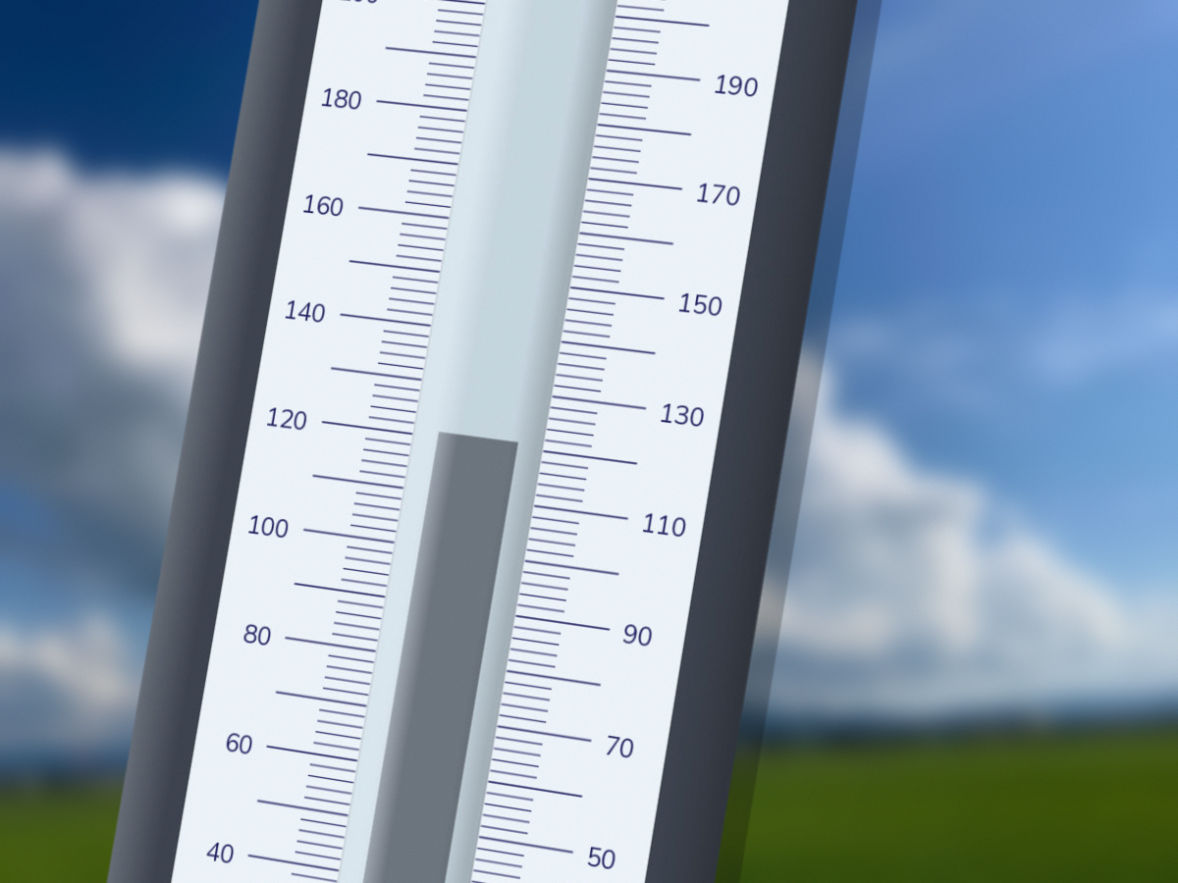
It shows 121; mmHg
